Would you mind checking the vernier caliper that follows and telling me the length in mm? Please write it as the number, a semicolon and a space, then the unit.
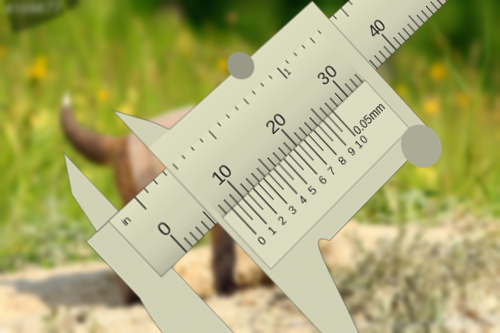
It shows 8.0; mm
